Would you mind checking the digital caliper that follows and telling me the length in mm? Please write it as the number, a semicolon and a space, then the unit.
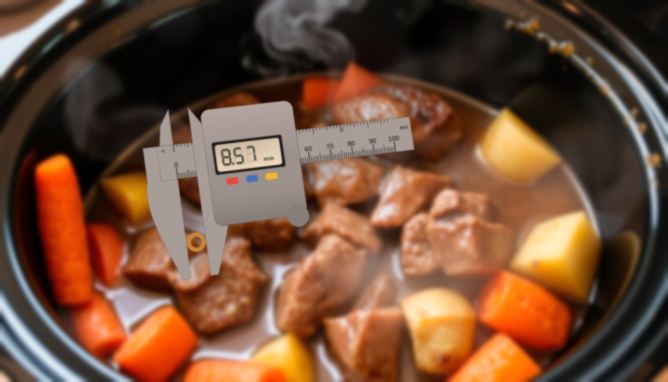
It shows 8.57; mm
